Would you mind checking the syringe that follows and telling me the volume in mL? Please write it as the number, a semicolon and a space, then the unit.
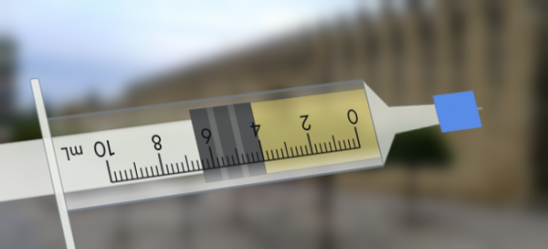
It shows 4; mL
